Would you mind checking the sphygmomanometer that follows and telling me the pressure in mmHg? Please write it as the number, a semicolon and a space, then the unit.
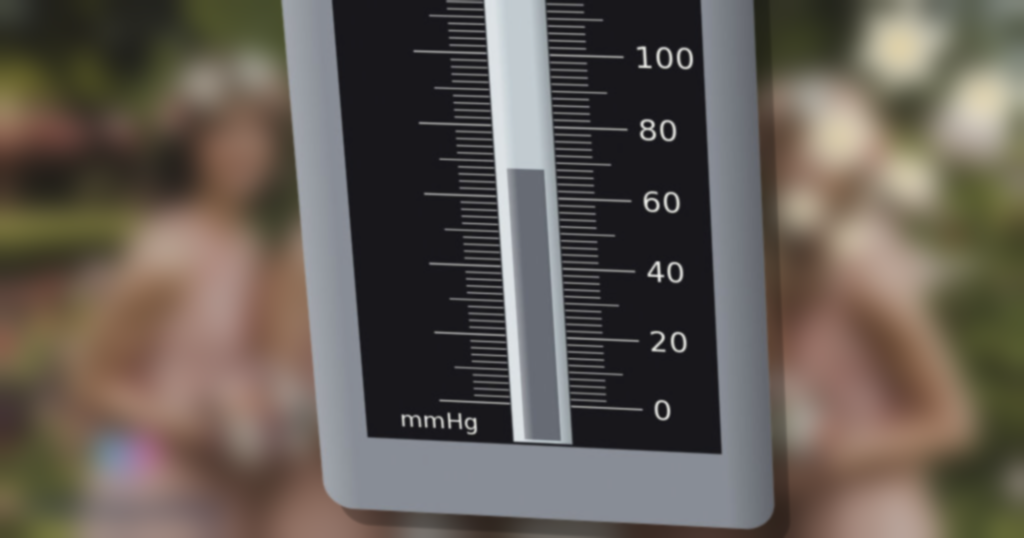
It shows 68; mmHg
